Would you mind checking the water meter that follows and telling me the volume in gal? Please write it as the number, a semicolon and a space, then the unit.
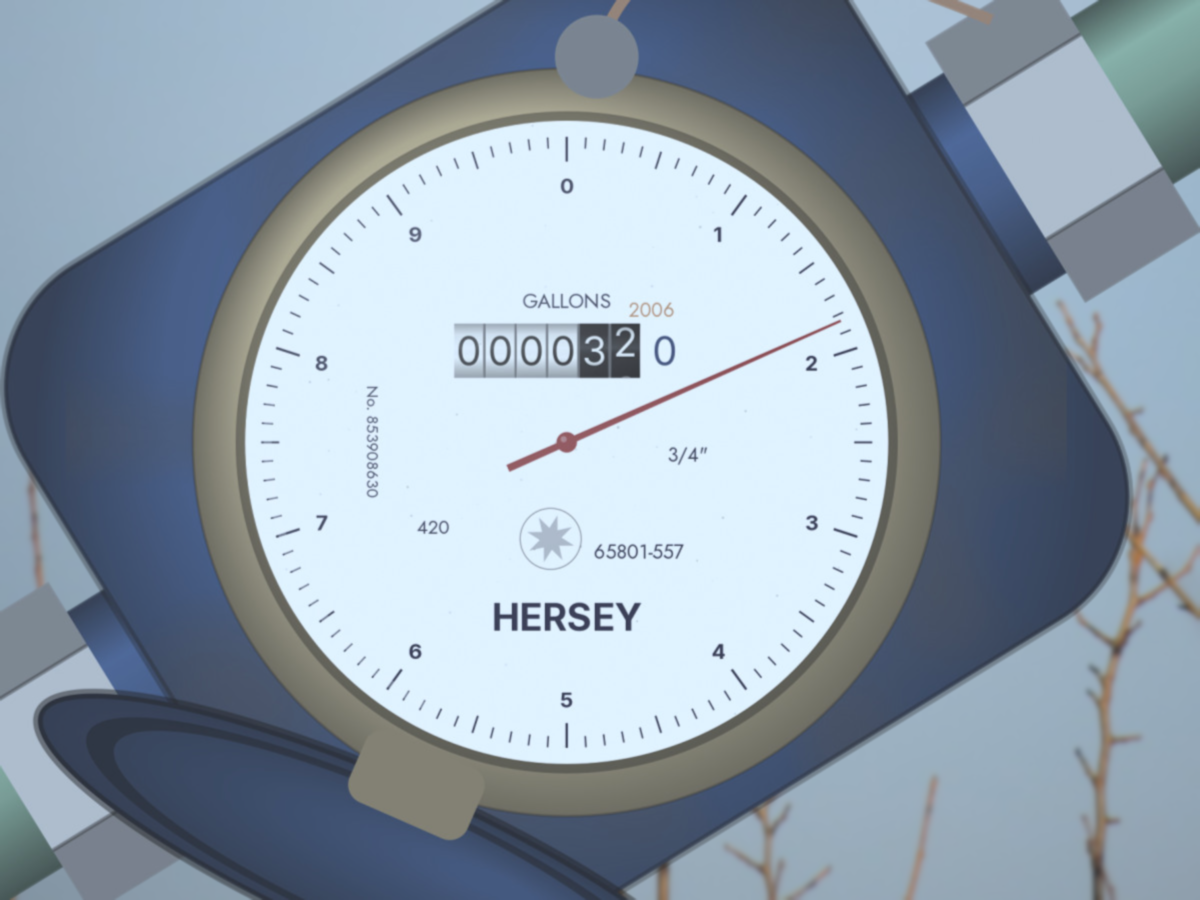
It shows 321.8; gal
